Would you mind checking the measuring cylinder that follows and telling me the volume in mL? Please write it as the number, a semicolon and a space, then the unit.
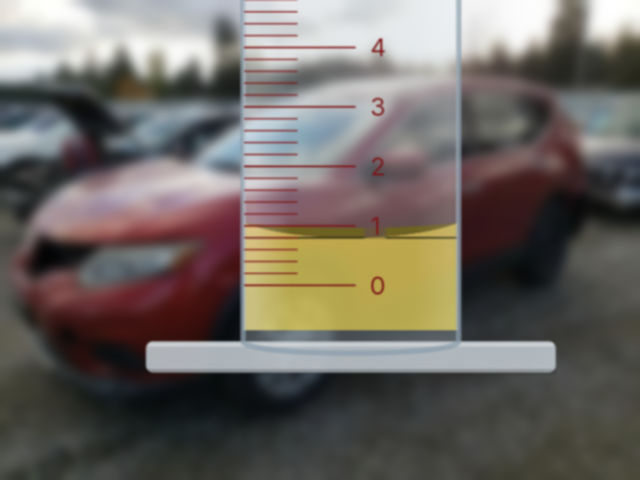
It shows 0.8; mL
